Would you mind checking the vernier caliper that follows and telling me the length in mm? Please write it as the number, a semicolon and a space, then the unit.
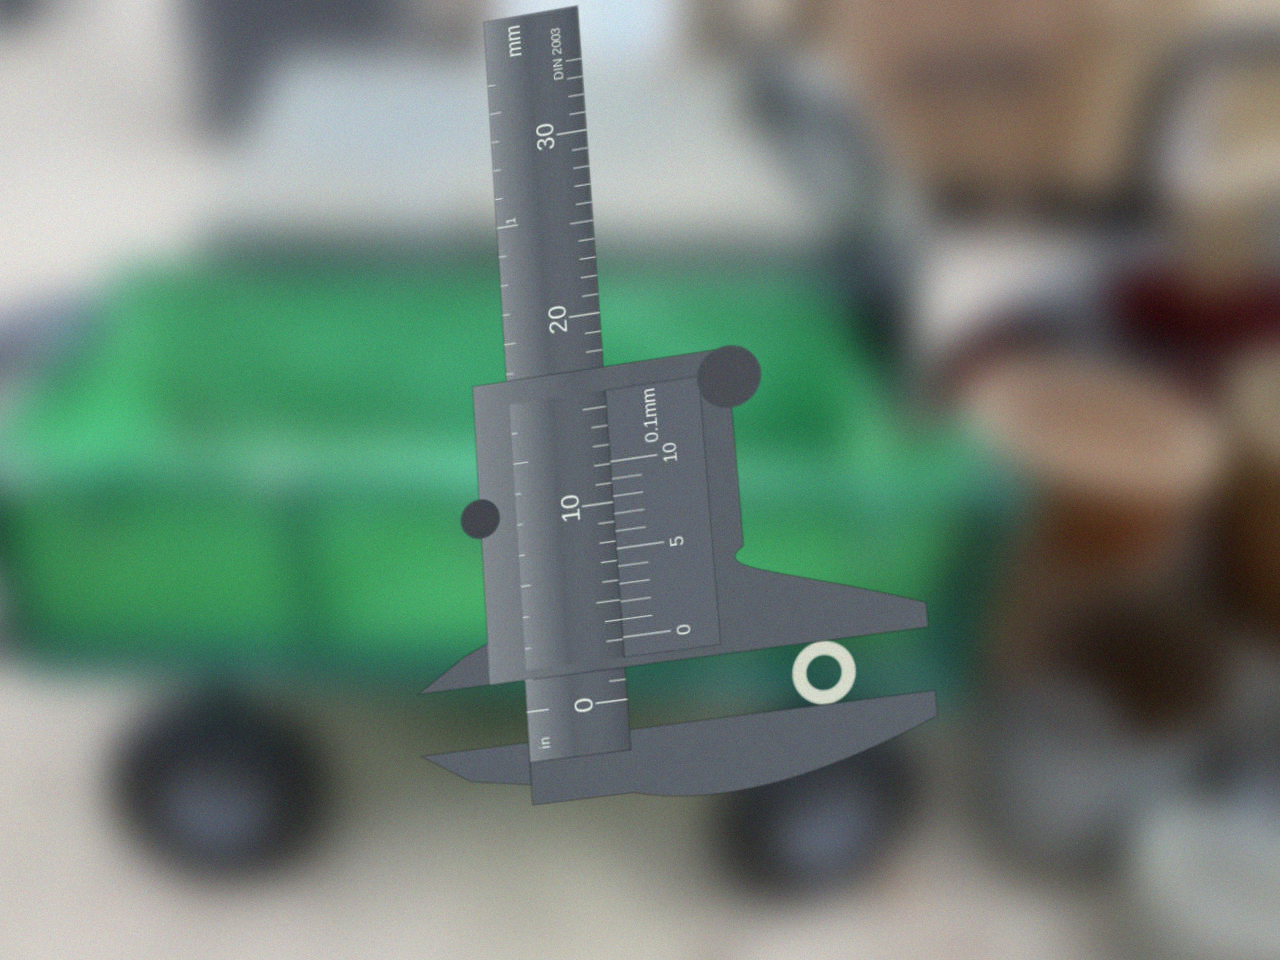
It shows 3.1; mm
